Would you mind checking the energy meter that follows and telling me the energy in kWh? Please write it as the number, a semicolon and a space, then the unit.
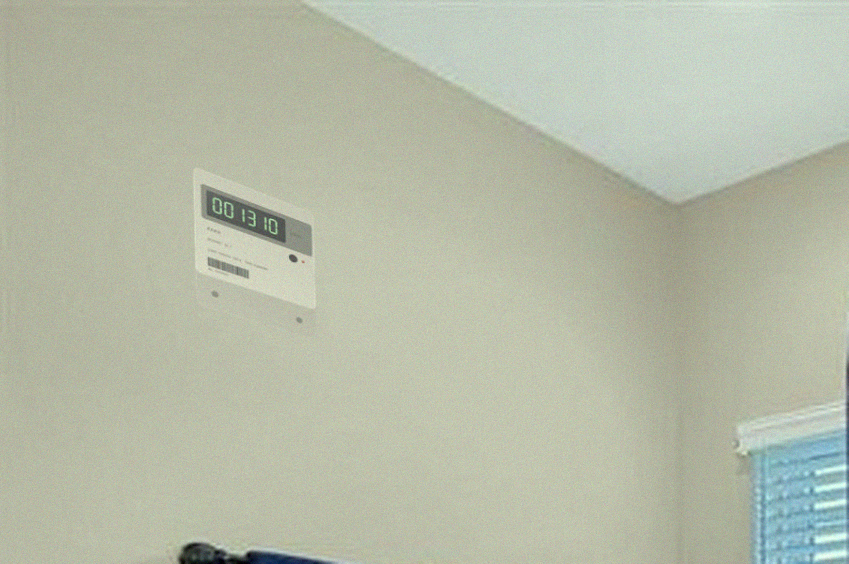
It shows 1310; kWh
